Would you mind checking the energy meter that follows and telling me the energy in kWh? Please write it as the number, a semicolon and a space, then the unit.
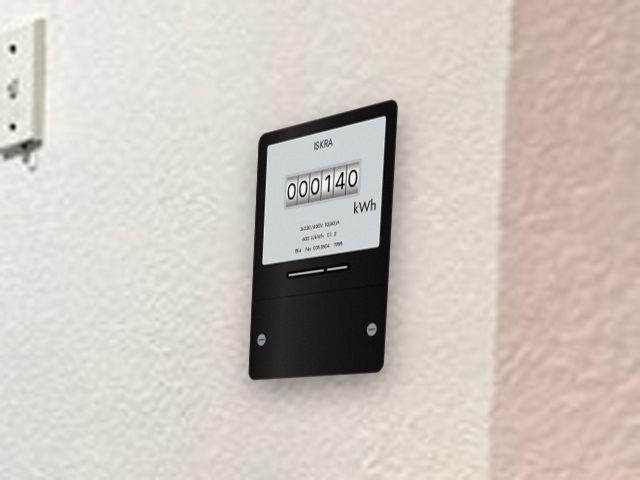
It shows 140; kWh
